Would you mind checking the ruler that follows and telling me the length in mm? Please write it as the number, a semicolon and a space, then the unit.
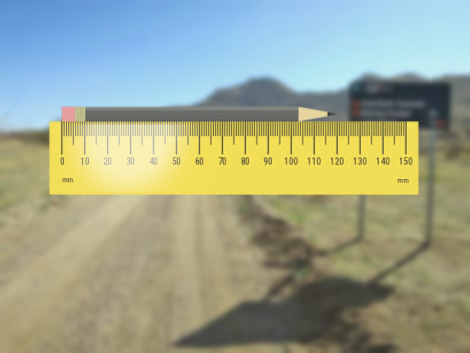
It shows 120; mm
